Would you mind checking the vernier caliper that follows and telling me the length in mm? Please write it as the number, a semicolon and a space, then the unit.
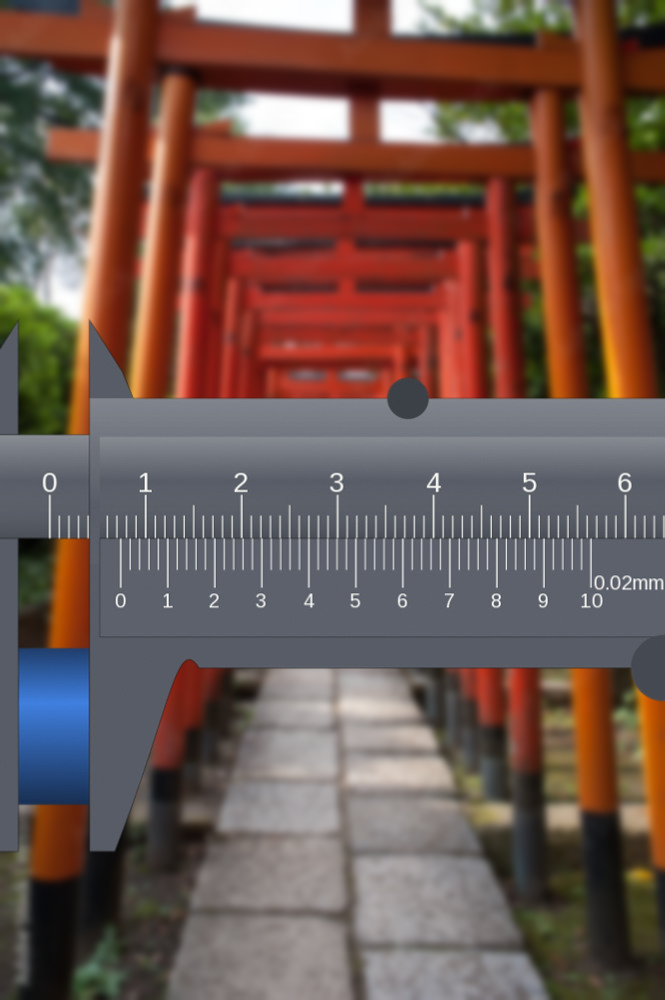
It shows 7.4; mm
